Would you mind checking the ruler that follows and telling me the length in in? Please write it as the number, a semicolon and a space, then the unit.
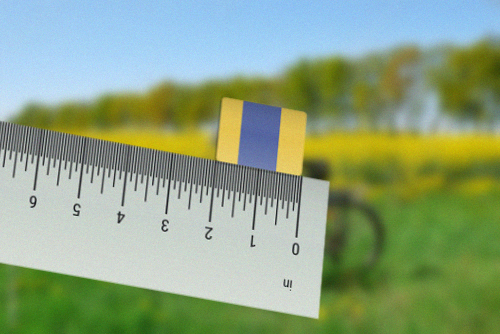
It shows 2; in
